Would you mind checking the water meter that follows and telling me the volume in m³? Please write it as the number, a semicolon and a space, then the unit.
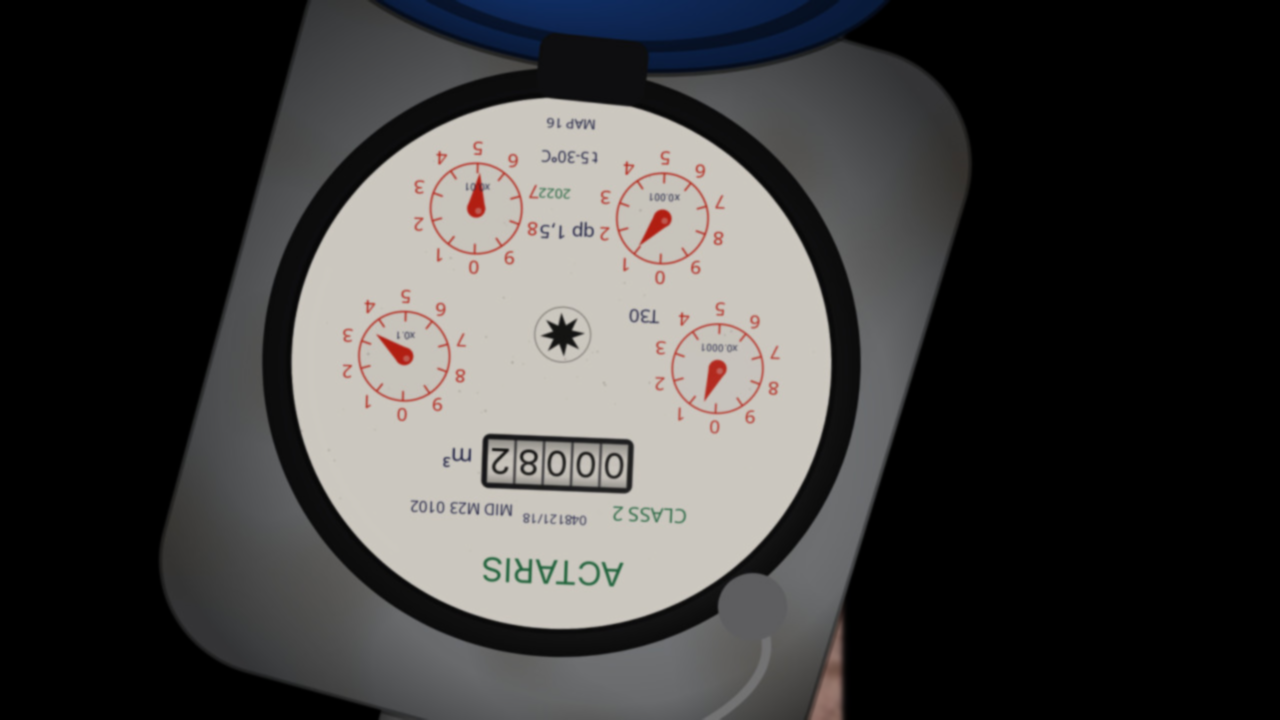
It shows 82.3510; m³
